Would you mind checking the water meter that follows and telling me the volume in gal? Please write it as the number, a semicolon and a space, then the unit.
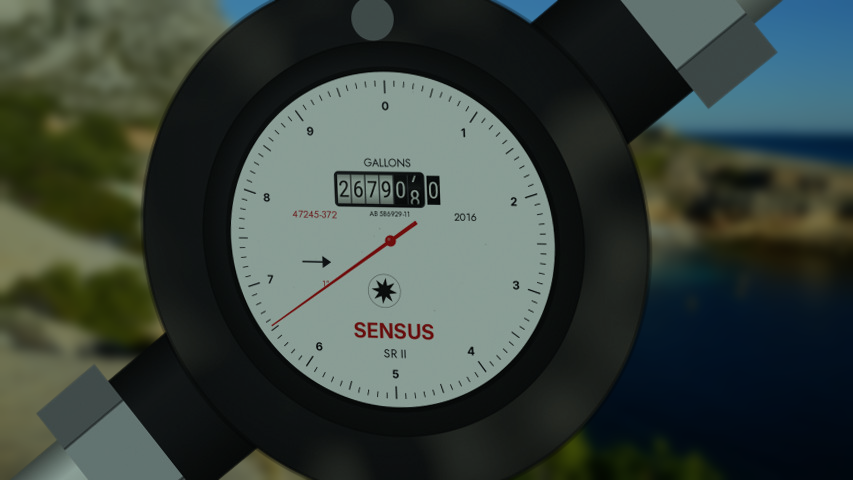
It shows 2679076.5; gal
